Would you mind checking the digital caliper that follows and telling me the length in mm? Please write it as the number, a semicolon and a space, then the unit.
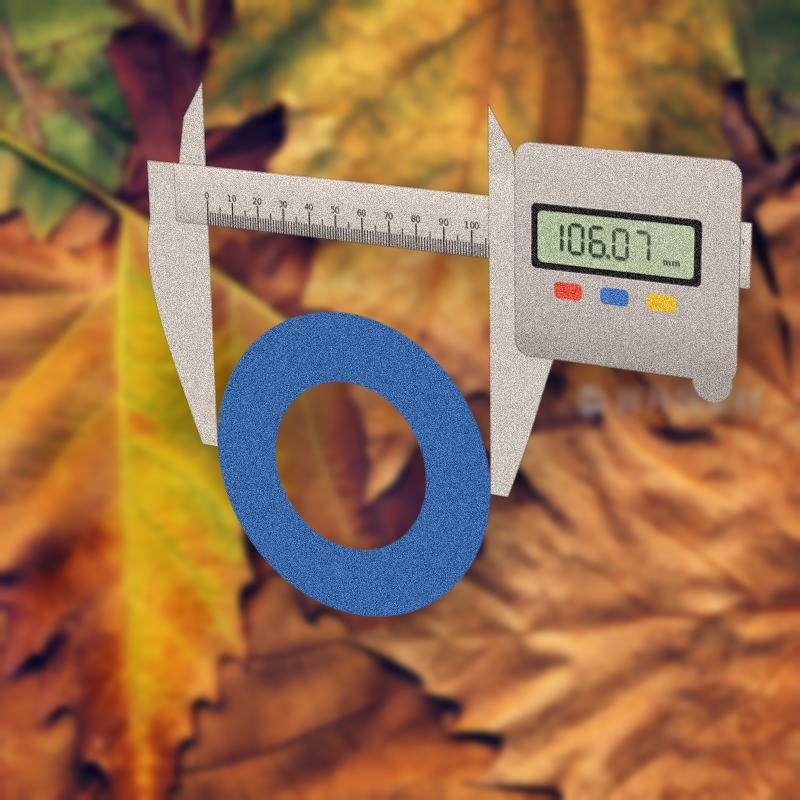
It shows 106.07; mm
